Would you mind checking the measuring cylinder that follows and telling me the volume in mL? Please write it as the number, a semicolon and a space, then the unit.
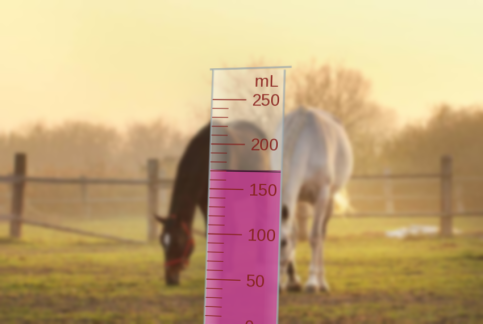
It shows 170; mL
